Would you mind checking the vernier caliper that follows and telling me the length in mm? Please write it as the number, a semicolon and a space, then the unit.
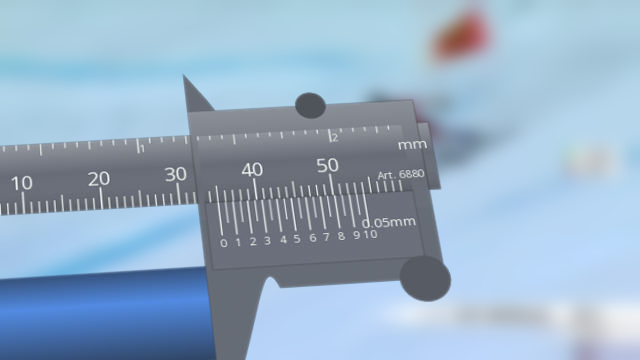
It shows 35.0; mm
